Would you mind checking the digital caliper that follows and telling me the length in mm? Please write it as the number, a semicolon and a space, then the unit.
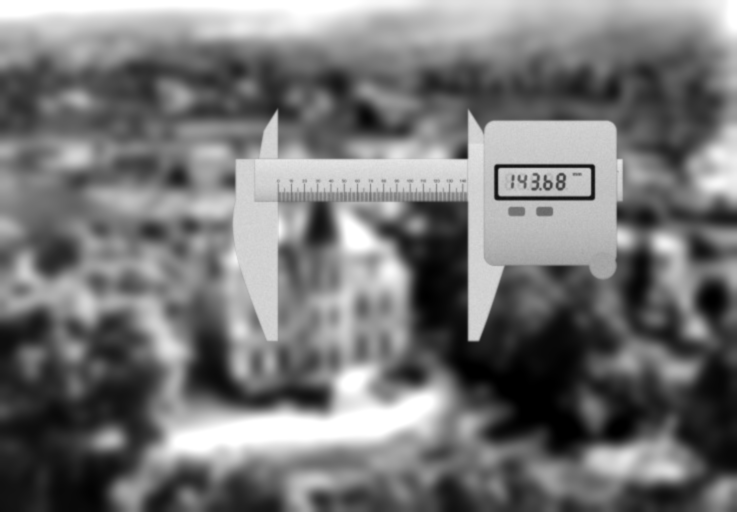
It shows 143.68; mm
